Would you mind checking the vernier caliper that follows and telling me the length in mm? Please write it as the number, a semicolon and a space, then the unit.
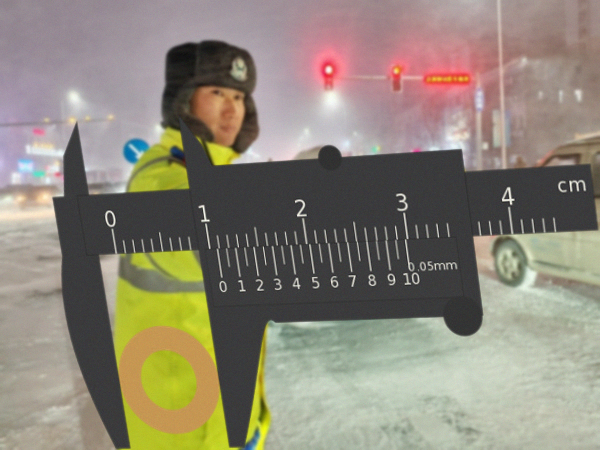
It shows 10.8; mm
